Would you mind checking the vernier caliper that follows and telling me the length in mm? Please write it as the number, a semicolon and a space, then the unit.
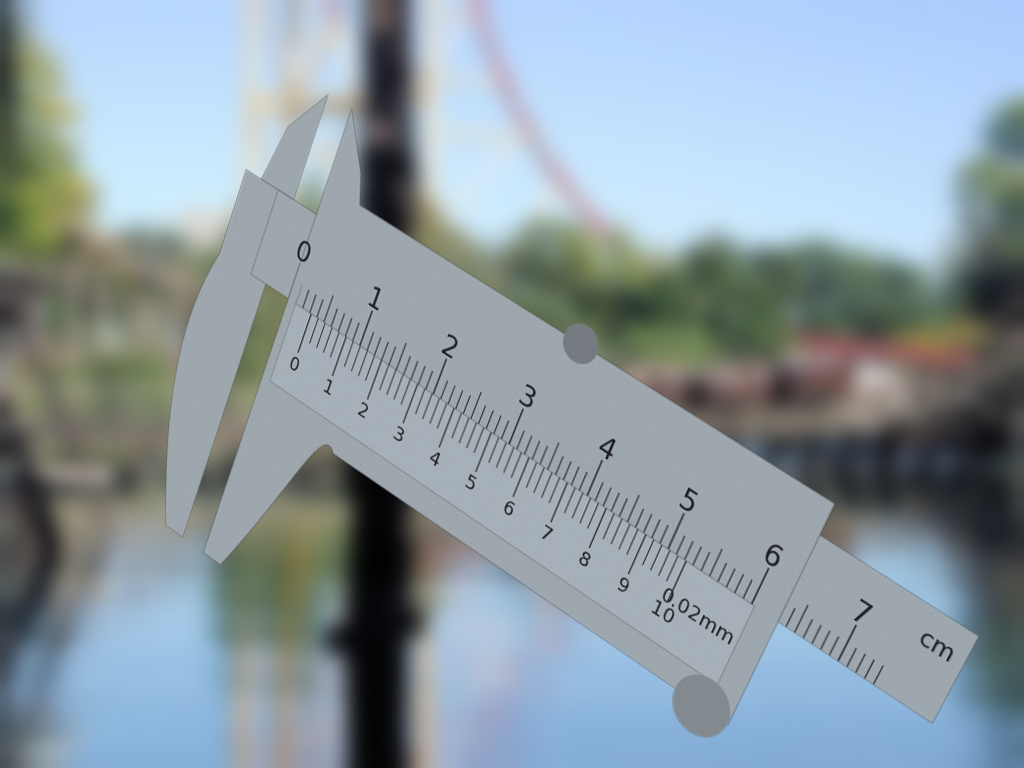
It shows 3.2; mm
